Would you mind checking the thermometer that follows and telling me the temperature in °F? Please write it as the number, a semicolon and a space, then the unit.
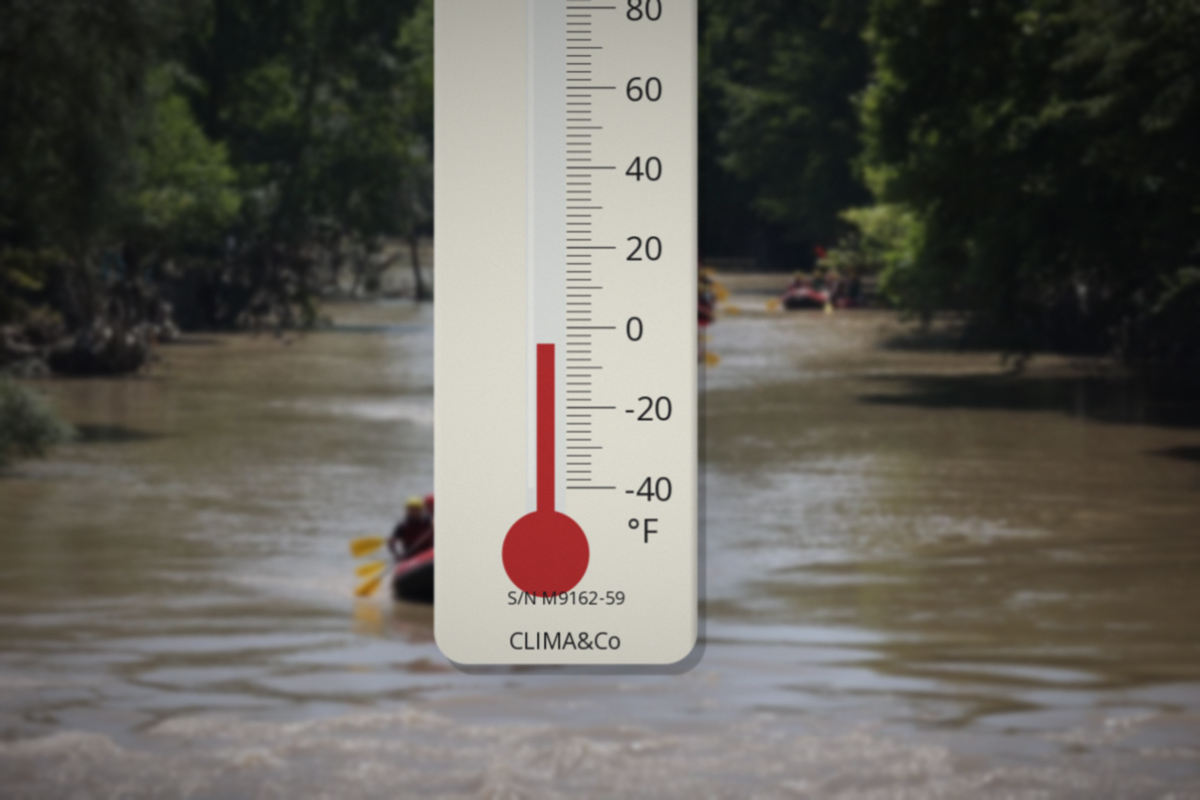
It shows -4; °F
